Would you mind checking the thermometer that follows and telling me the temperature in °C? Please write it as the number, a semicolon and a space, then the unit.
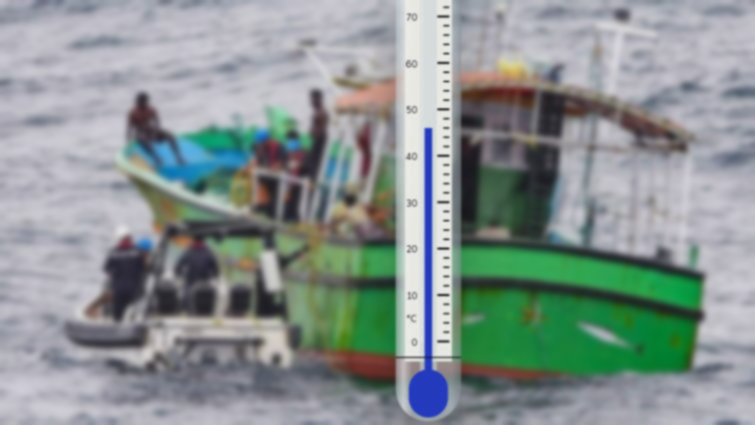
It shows 46; °C
